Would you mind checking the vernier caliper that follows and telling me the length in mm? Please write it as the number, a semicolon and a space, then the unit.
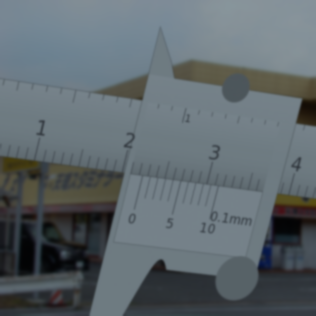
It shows 22.4; mm
